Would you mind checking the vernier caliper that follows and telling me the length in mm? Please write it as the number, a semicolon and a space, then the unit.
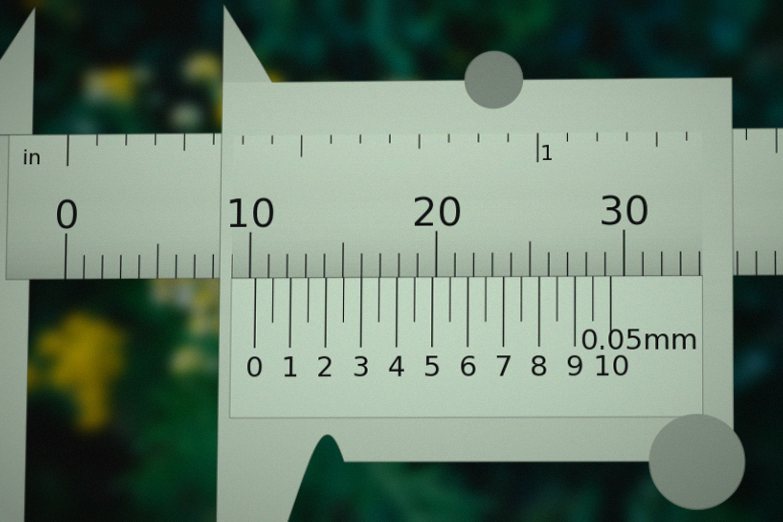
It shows 10.3; mm
